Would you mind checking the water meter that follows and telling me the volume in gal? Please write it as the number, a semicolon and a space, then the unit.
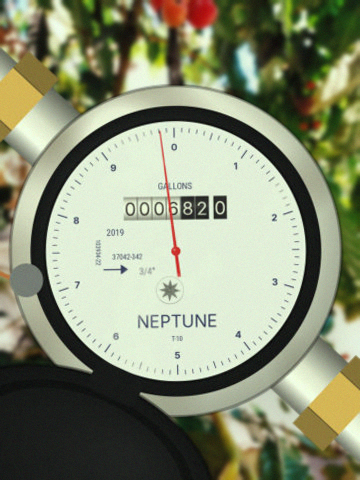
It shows 6819.8; gal
